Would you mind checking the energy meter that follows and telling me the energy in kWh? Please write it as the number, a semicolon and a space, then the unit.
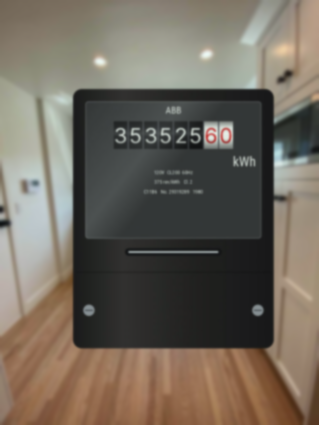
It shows 353525.60; kWh
